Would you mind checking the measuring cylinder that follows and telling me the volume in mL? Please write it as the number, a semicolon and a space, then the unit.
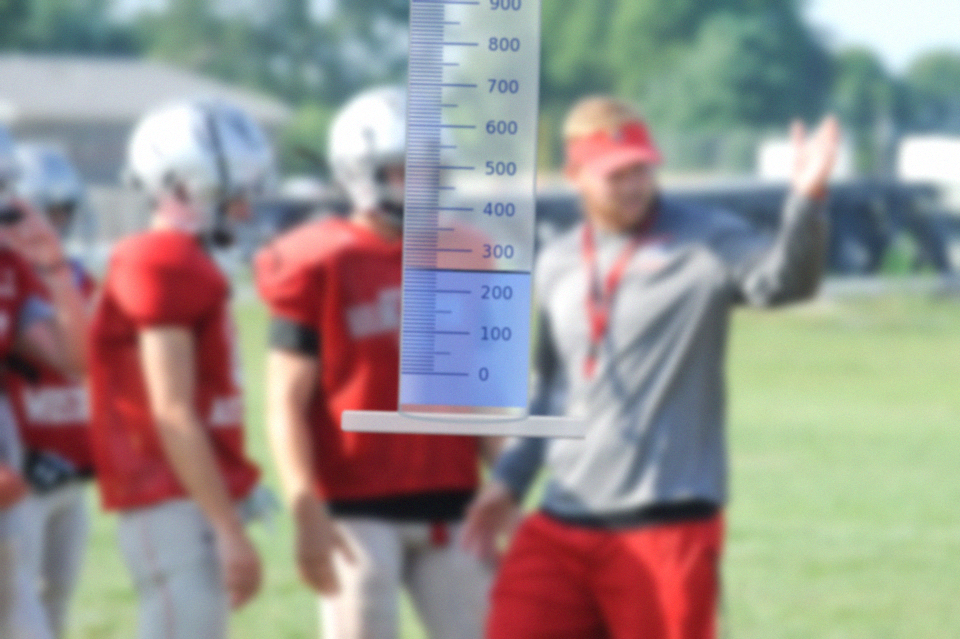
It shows 250; mL
